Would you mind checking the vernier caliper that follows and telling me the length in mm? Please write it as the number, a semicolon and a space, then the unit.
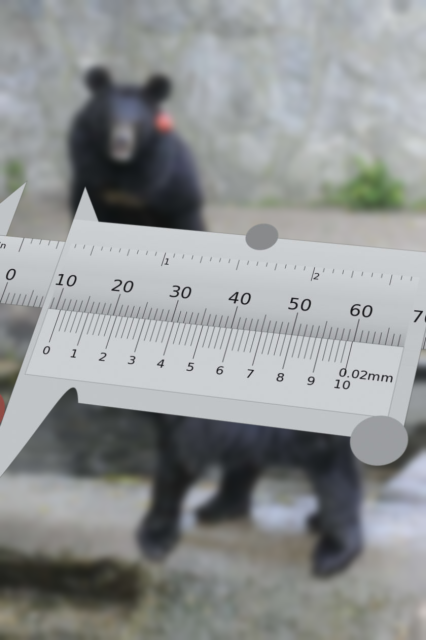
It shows 10.8; mm
